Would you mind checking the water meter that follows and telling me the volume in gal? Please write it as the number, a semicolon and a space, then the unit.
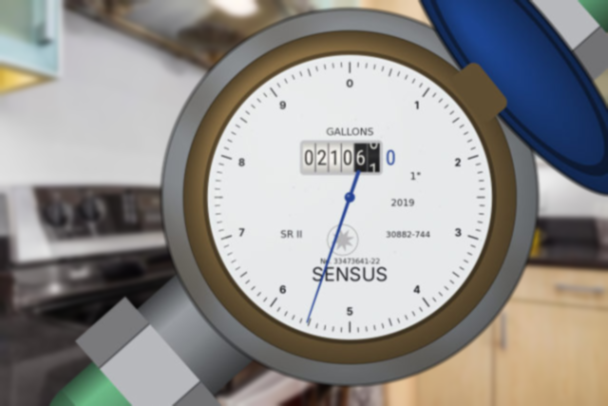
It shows 210605.5; gal
